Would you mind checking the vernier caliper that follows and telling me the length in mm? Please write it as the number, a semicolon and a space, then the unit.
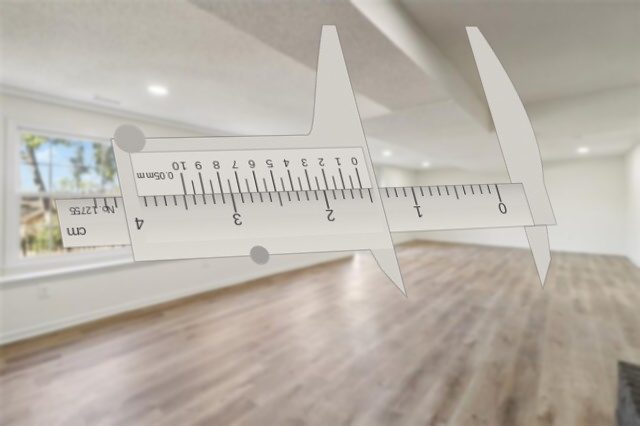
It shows 15.8; mm
